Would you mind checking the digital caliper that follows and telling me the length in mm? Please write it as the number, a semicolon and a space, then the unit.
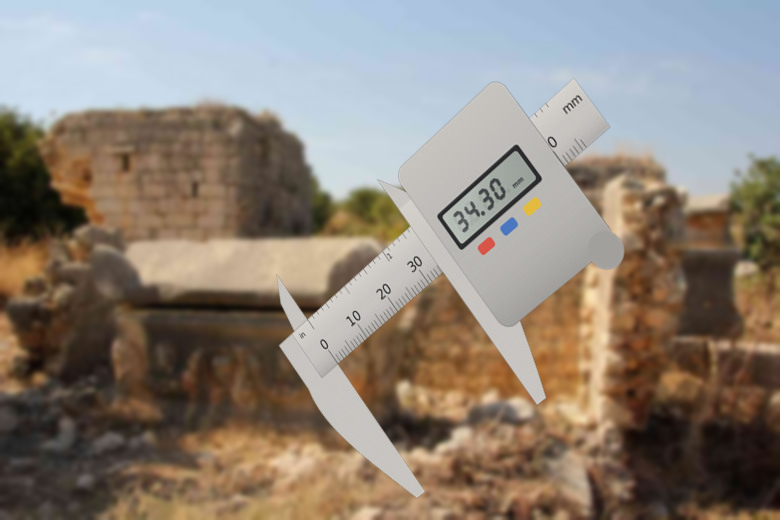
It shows 34.30; mm
